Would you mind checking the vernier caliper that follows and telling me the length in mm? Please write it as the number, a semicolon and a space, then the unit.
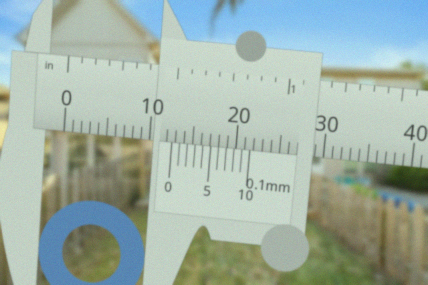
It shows 12.6; mm
